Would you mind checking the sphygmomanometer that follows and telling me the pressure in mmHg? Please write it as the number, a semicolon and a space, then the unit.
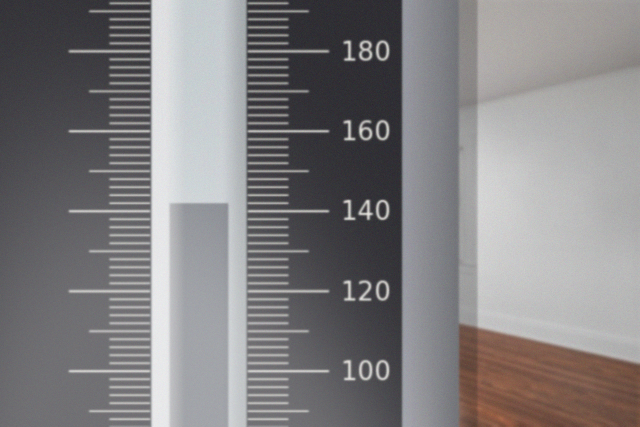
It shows 142; mmHg
